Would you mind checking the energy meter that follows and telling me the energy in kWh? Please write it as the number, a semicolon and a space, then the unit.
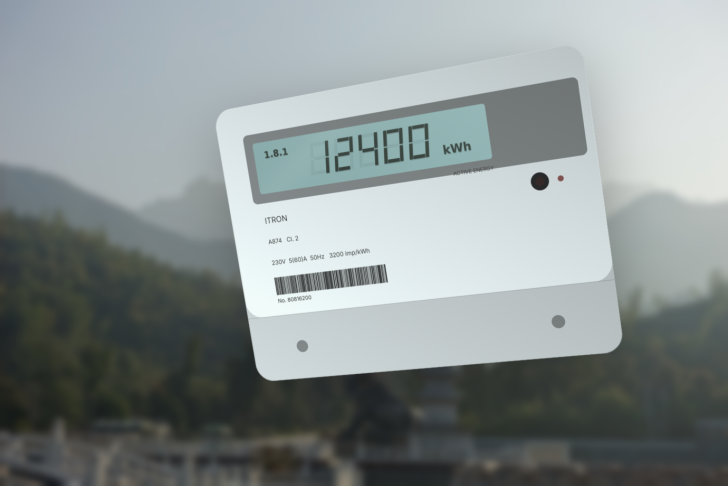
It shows 12400; kWh
